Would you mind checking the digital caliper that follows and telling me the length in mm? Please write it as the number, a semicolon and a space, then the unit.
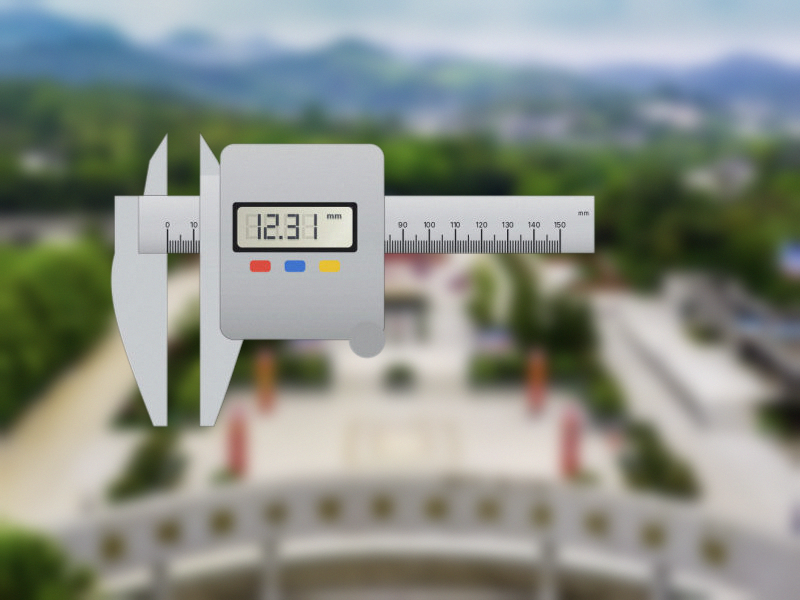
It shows 12.31; mm
